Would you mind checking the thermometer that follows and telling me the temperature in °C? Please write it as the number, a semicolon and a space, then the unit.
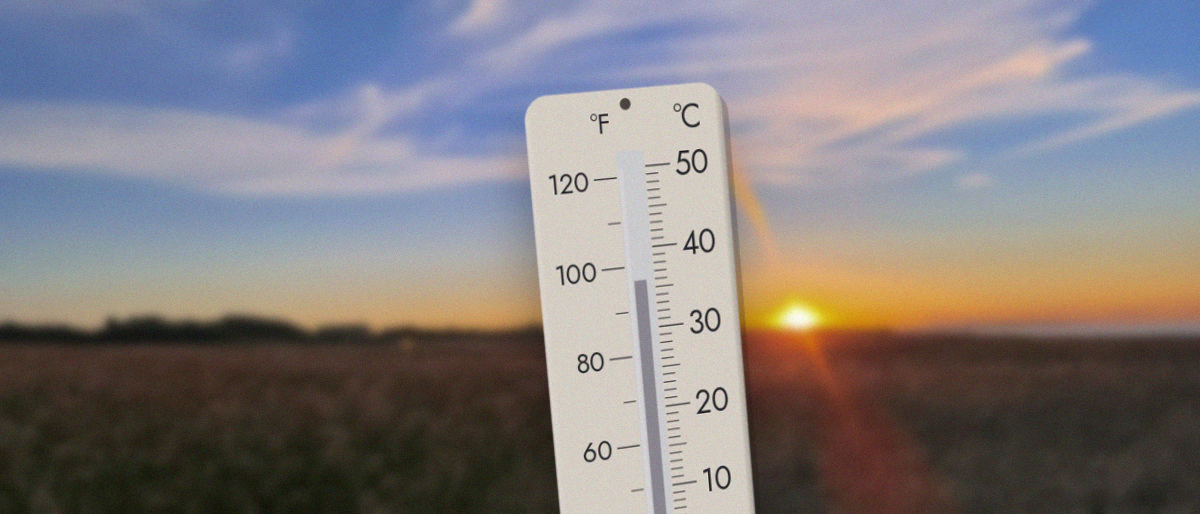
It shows 36; °C
